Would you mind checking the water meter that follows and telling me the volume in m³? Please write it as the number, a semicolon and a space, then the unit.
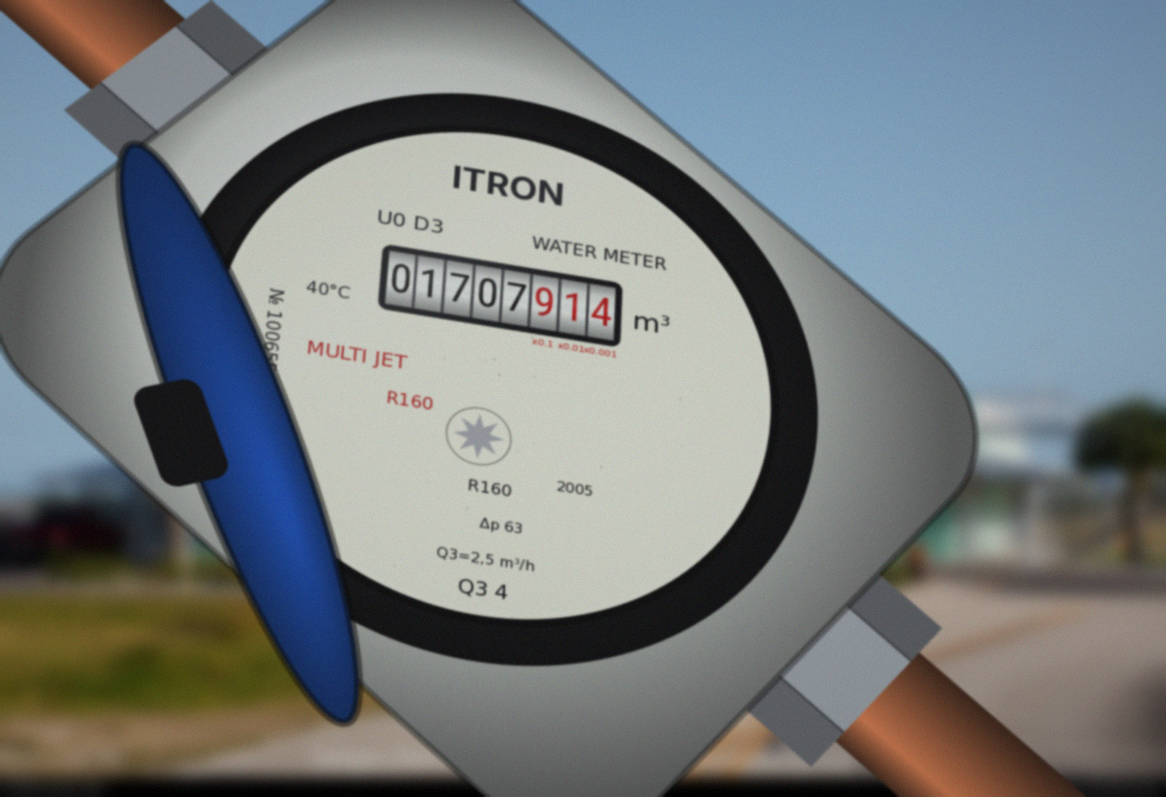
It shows 1707.914; m³
